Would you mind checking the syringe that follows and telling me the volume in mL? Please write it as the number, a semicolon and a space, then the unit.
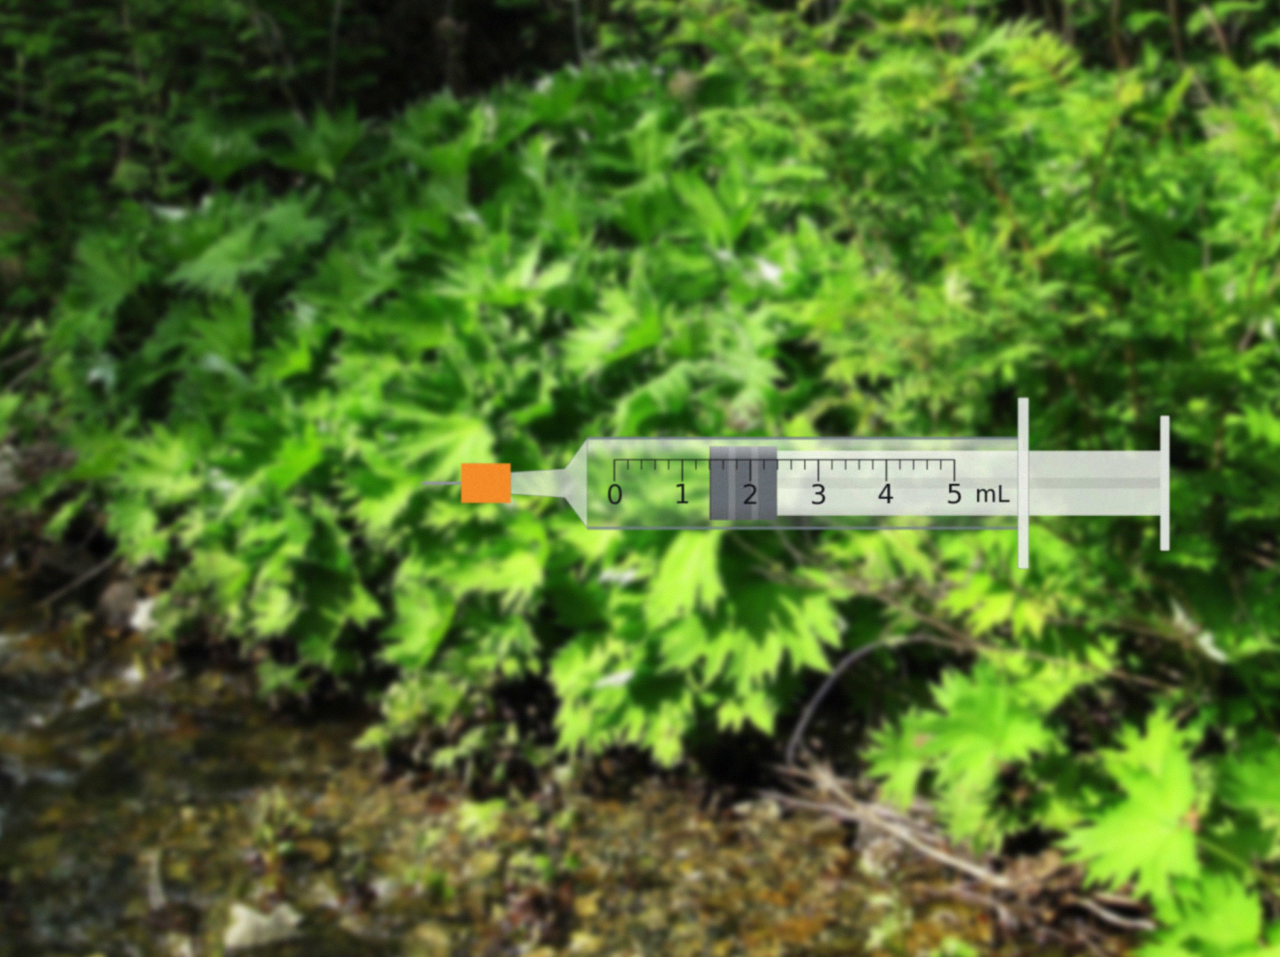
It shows 1.4; mL
